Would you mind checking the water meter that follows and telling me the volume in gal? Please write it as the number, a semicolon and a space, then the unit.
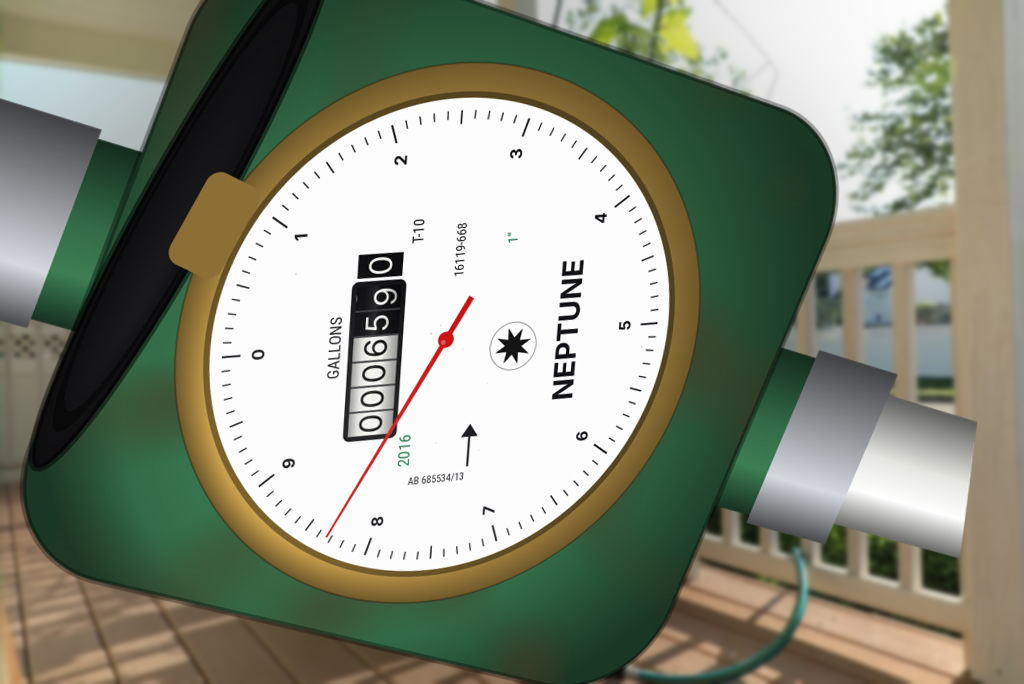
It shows 6588.3; gal
